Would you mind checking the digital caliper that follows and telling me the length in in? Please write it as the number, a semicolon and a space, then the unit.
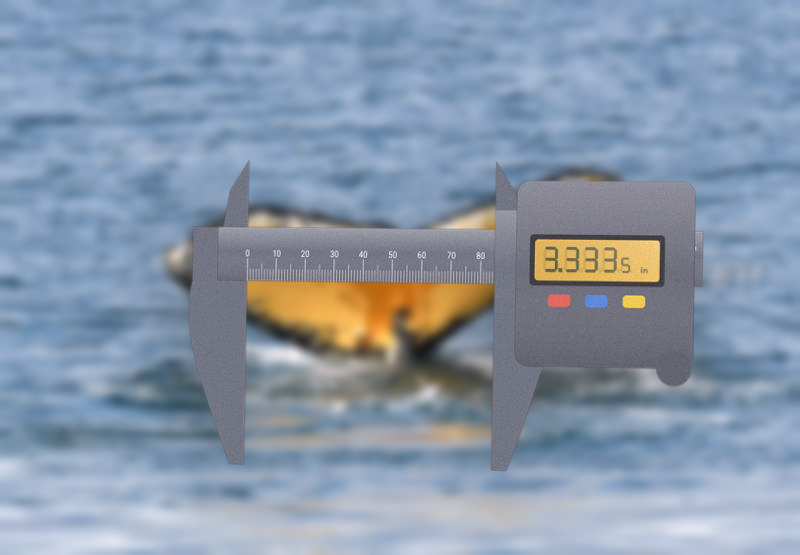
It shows 3.3335; in
